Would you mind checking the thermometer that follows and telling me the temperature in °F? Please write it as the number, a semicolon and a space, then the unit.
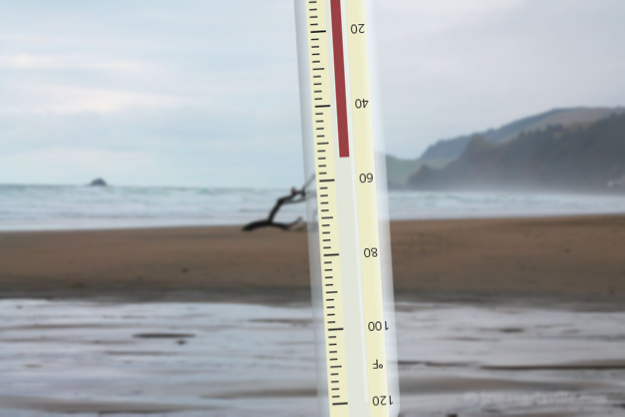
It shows 54; °F
